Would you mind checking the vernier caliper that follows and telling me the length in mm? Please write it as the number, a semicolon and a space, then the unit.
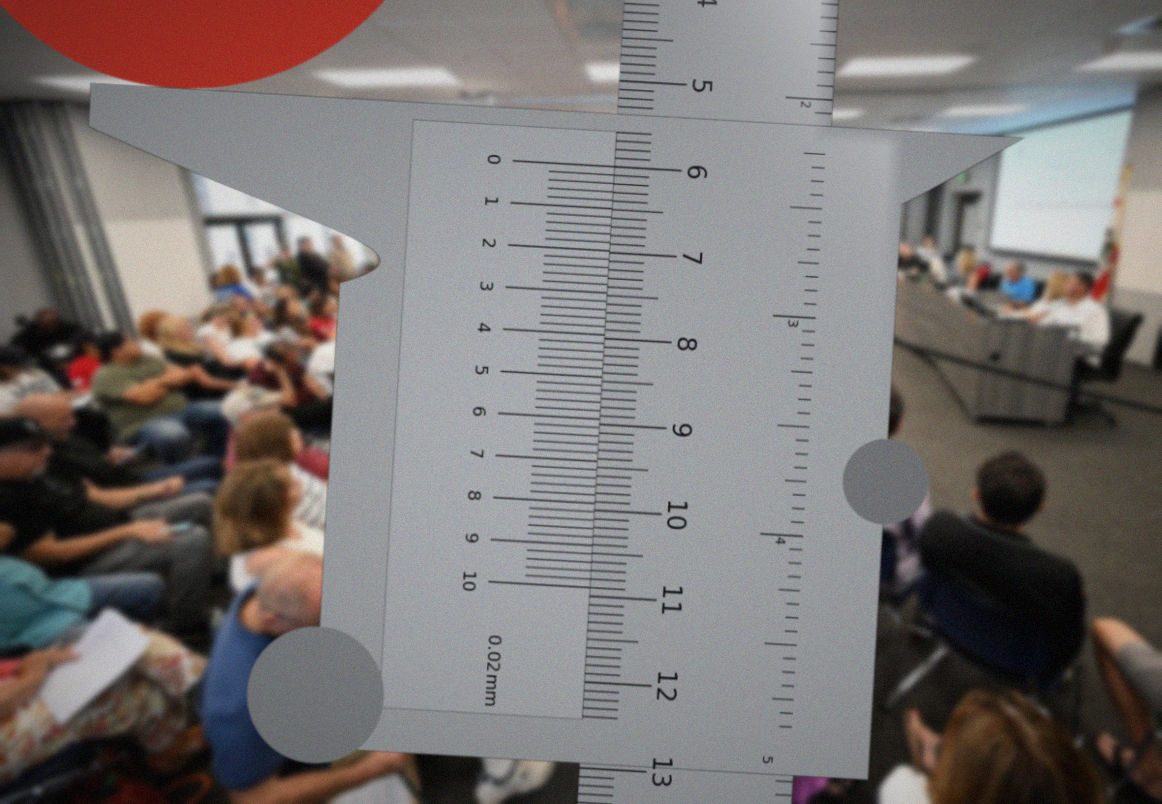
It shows 60.0; mm
